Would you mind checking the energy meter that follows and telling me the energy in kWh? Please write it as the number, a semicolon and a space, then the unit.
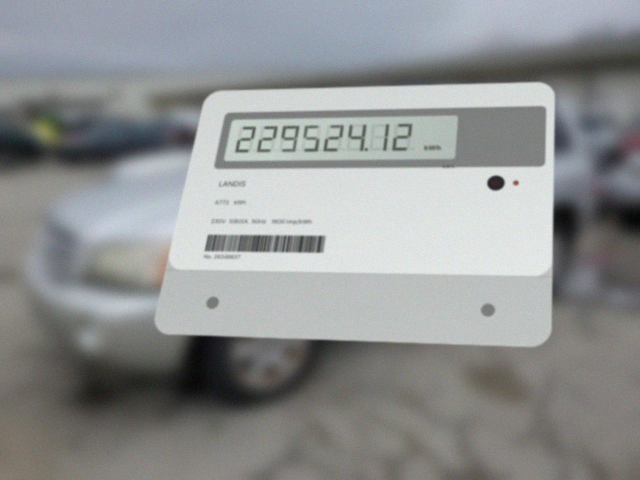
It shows 229524.12; kWh
